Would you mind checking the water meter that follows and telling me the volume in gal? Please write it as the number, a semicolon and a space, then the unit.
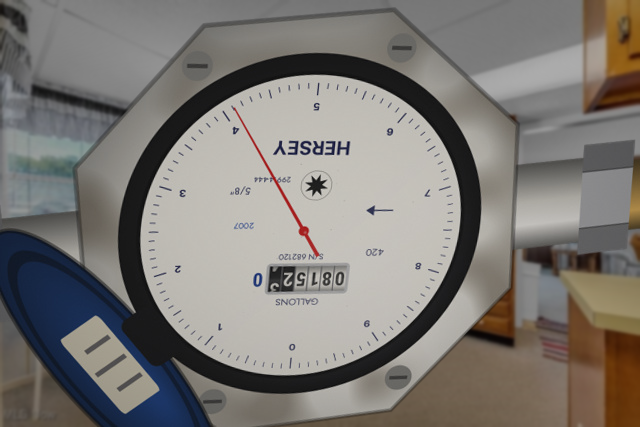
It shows 815234.1; gal
